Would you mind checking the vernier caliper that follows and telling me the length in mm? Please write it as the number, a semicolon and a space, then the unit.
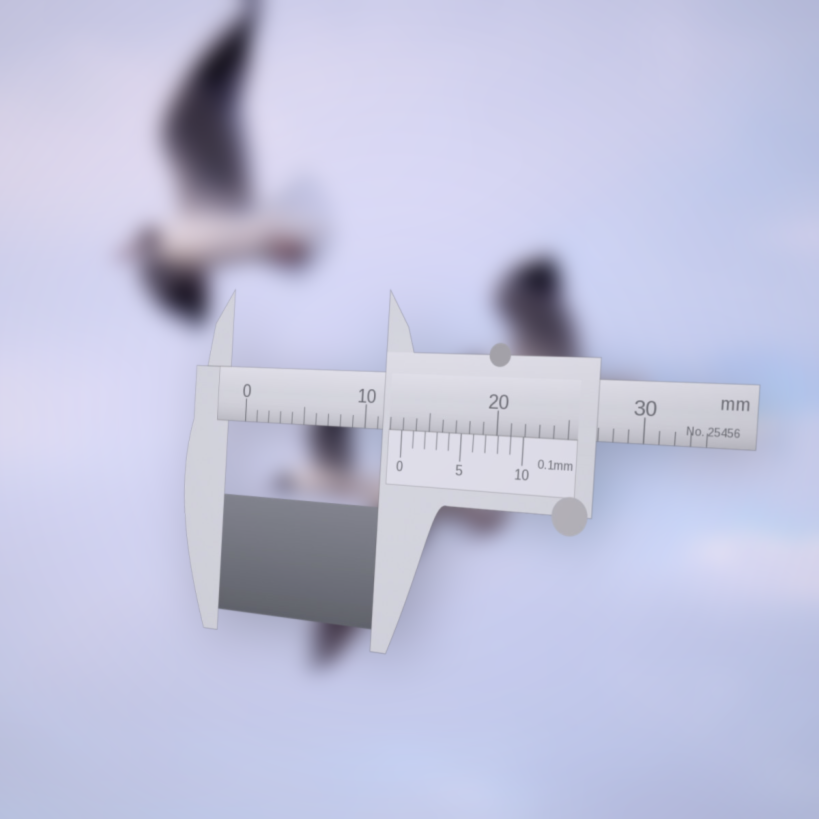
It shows 12.9; mm
